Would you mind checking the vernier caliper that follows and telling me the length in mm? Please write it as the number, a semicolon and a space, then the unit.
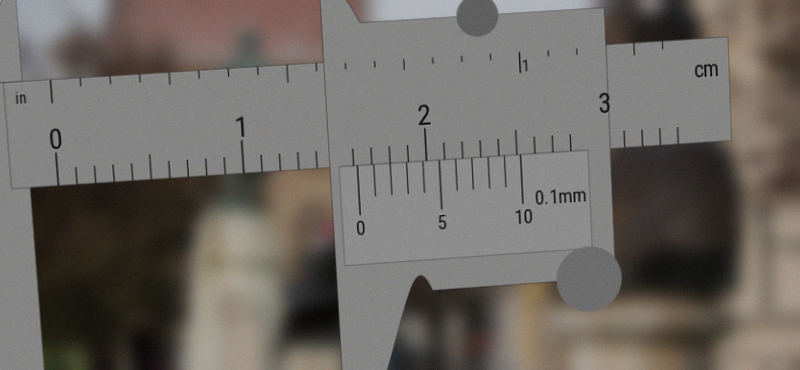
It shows 16.2; mm
